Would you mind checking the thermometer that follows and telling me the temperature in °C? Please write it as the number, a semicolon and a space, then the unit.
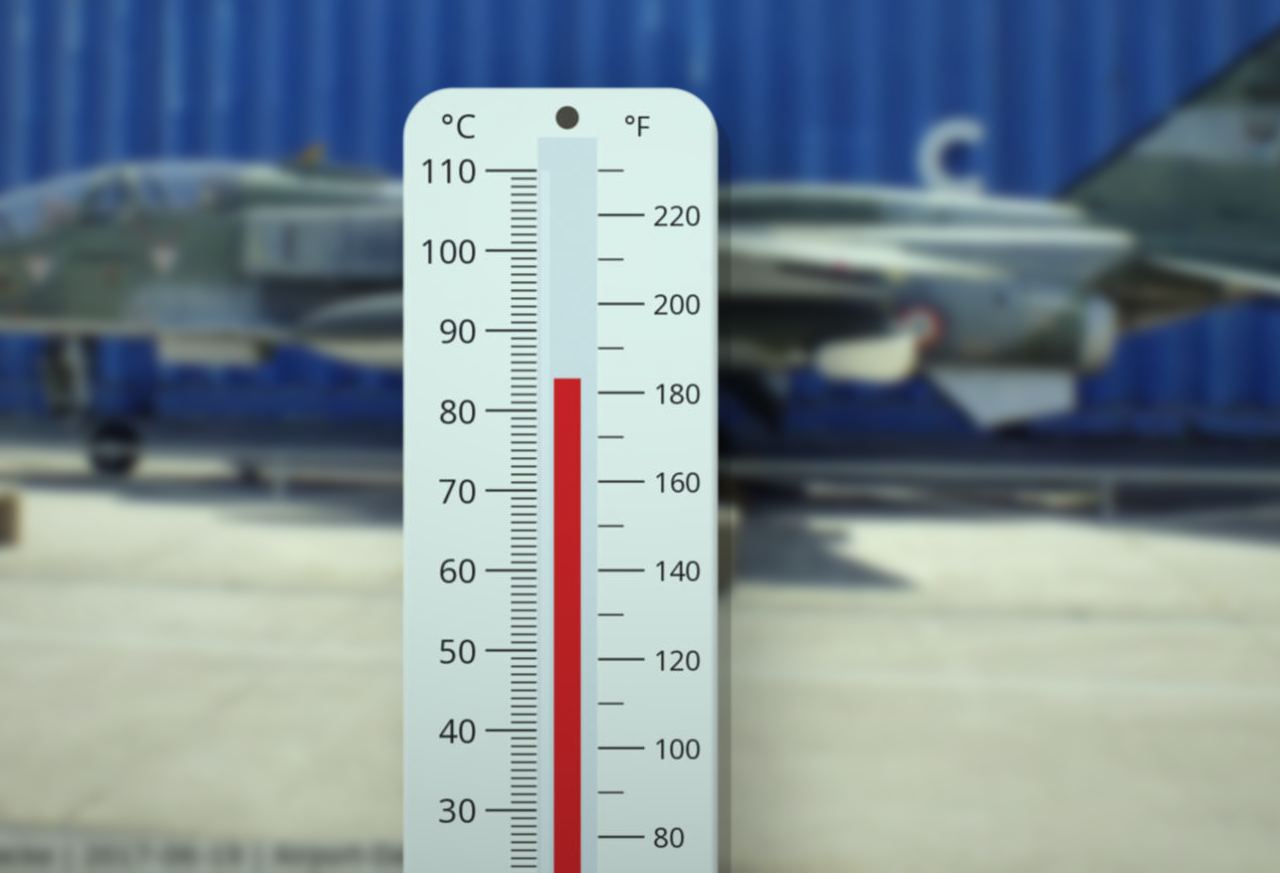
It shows 84; °C
